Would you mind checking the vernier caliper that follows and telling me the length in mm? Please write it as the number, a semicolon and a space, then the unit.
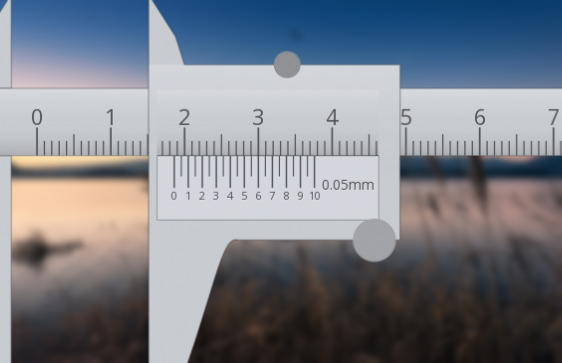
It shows 18.6; mm
